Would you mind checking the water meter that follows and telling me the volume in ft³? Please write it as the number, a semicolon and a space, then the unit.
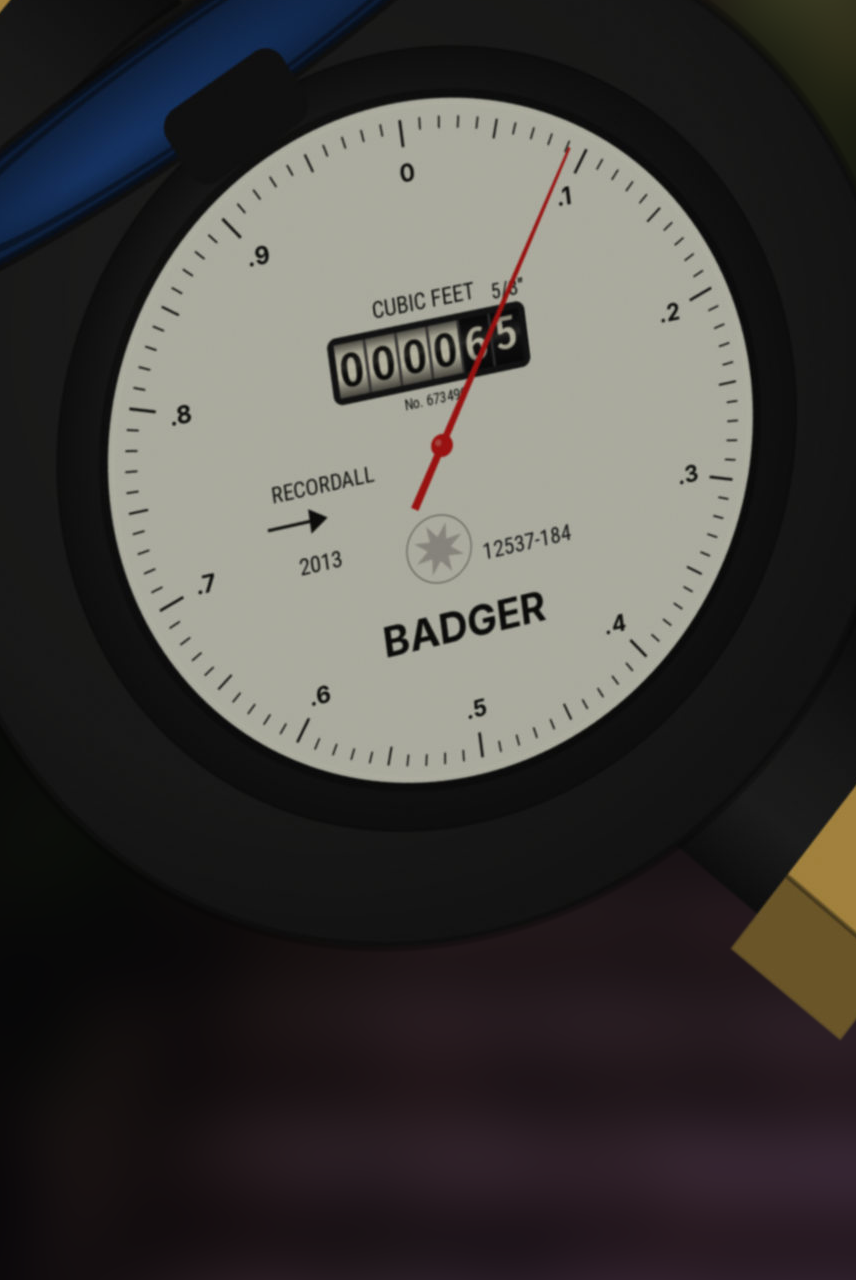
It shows 65.09; ft³
